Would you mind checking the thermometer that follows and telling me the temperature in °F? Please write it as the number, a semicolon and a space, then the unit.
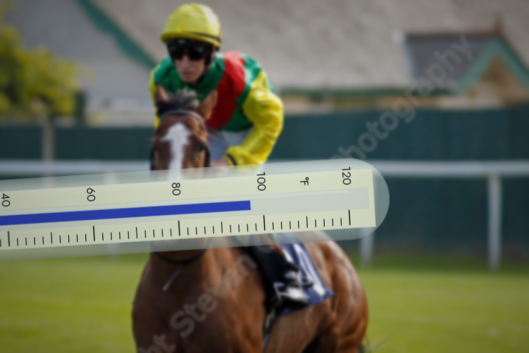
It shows 97; °F
